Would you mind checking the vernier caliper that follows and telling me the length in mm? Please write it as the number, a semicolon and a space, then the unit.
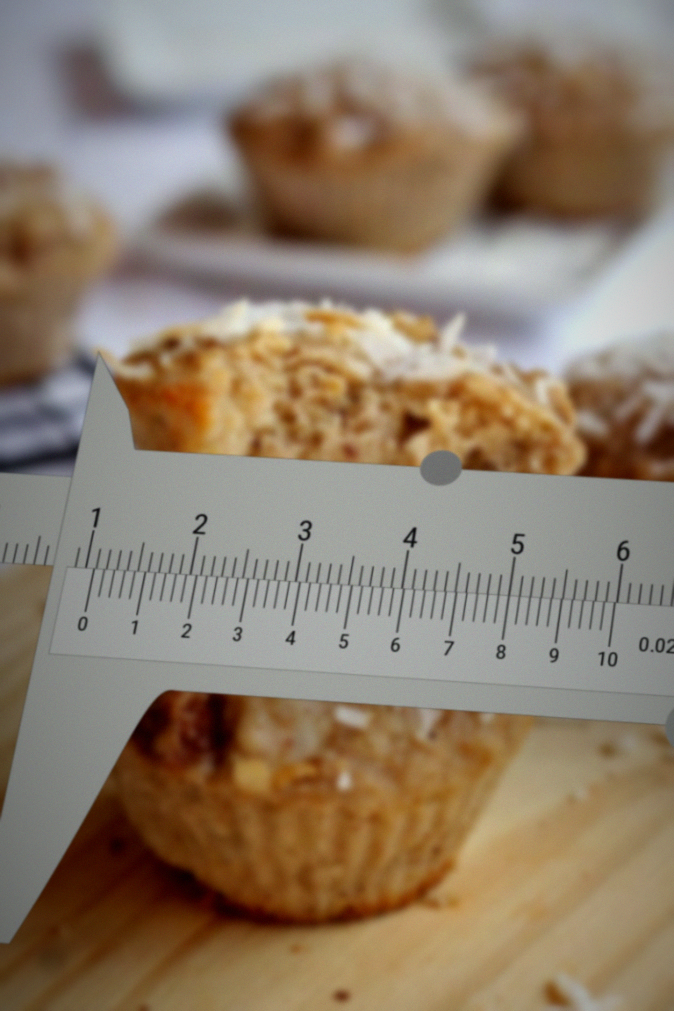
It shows 10.8; mm
